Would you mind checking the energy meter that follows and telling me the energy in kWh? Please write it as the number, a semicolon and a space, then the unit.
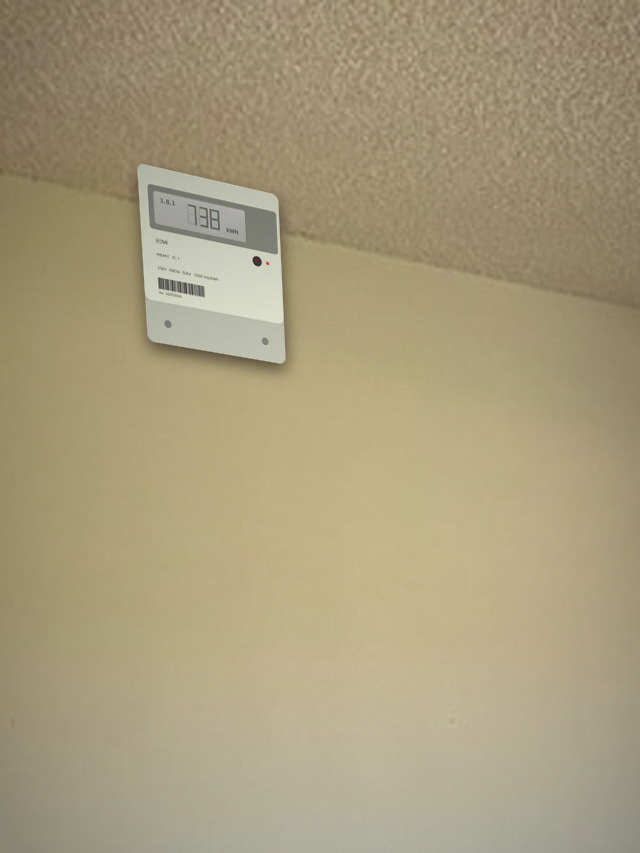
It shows 738; kWh
